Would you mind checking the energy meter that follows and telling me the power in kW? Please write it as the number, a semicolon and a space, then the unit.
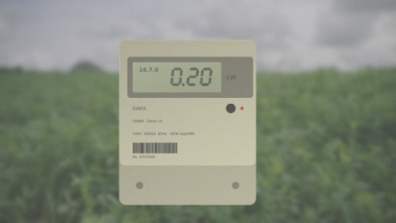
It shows 0.20; kW
